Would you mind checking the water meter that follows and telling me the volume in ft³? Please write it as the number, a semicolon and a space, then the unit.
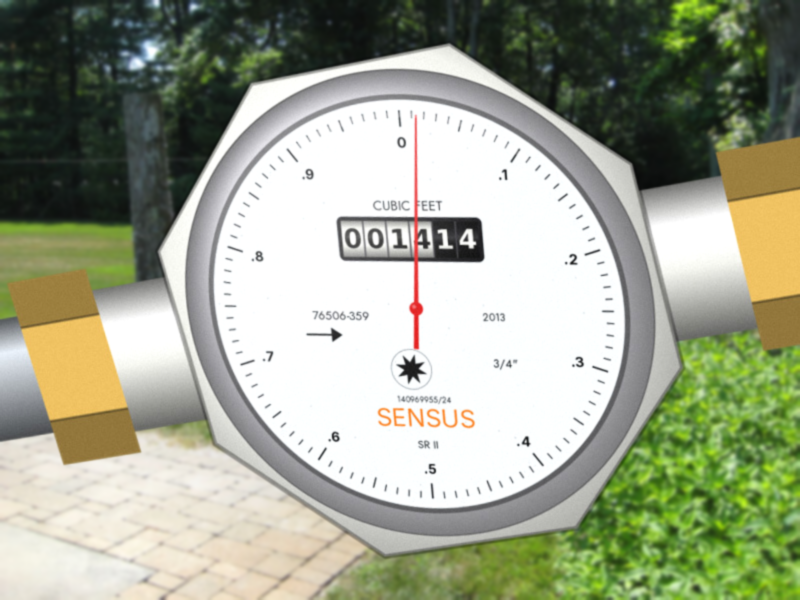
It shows 1414.01; ft³
